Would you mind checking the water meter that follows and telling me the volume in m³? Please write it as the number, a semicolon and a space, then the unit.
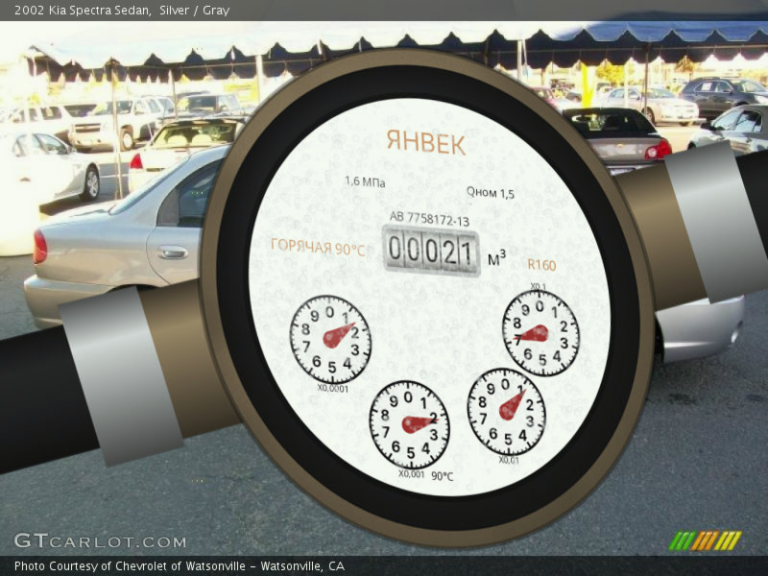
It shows 21.7121; m³
